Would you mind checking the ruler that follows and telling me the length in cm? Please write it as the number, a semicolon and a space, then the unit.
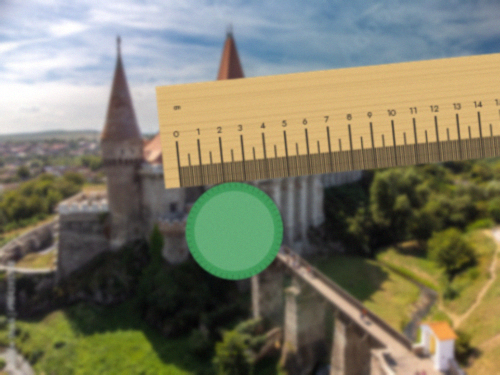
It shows 4.5; cm
